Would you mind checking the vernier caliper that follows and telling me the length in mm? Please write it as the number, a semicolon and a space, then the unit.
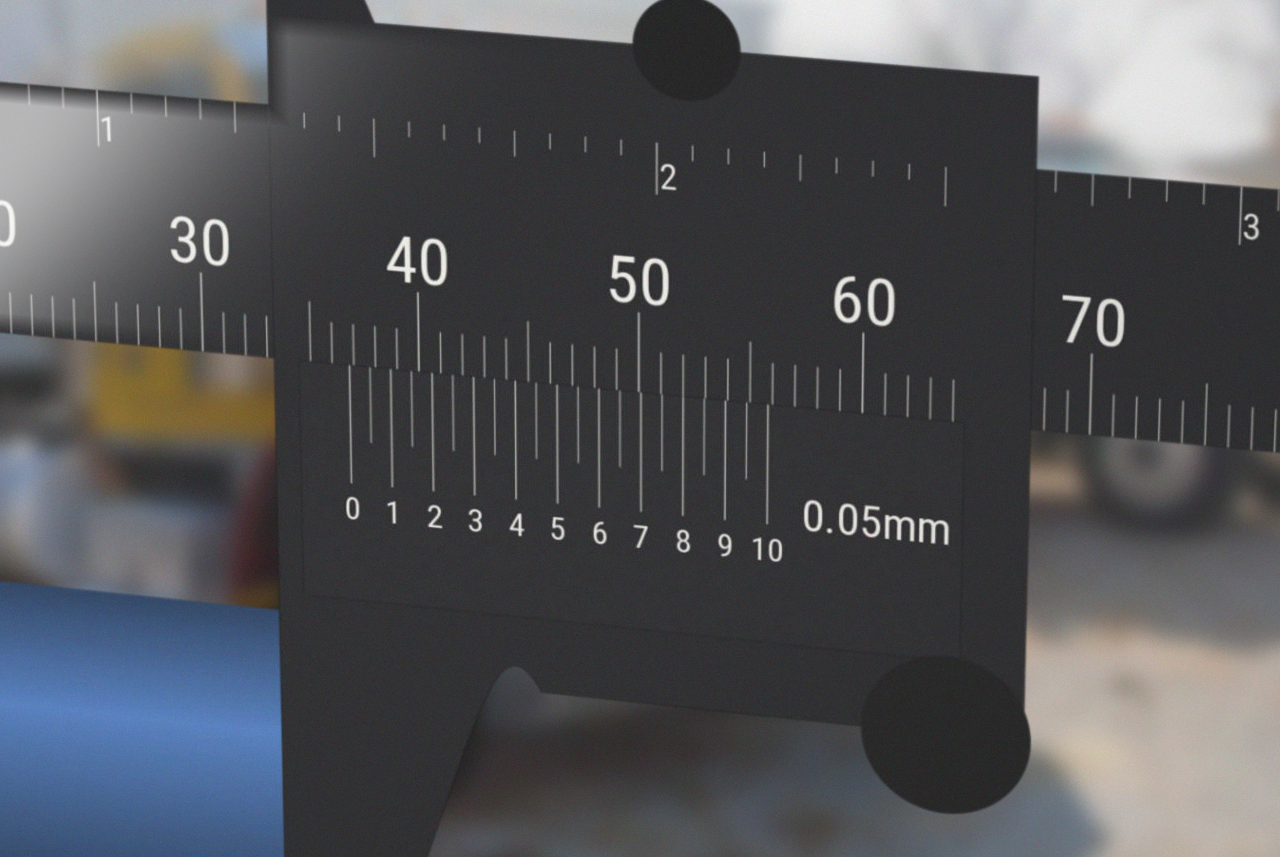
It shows 36.8; mm
